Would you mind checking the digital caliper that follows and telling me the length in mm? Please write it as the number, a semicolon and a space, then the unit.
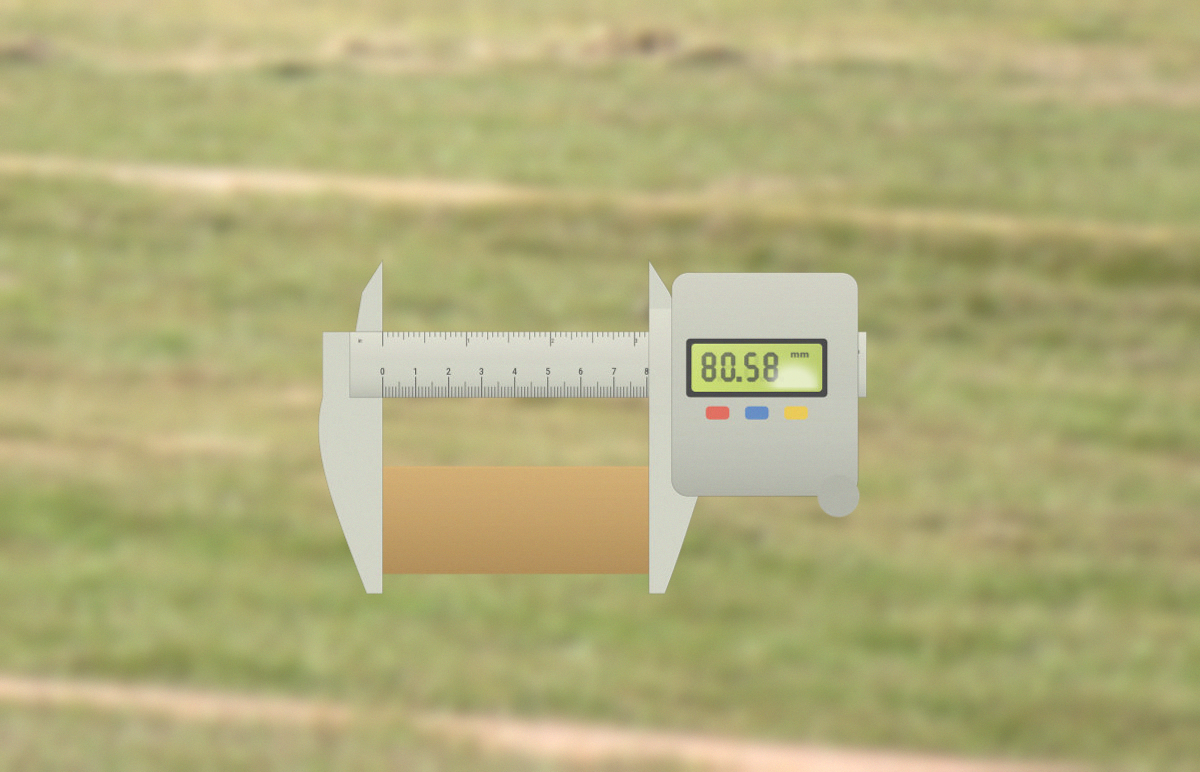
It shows 80.58; mm
